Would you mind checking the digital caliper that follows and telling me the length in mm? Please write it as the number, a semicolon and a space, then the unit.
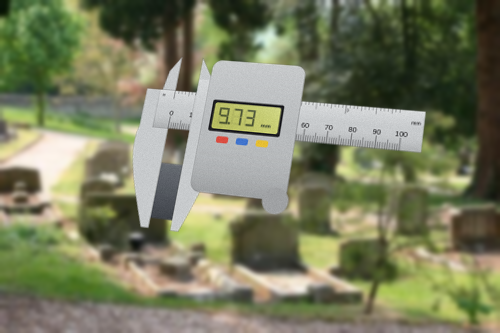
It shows 9.73; mm
